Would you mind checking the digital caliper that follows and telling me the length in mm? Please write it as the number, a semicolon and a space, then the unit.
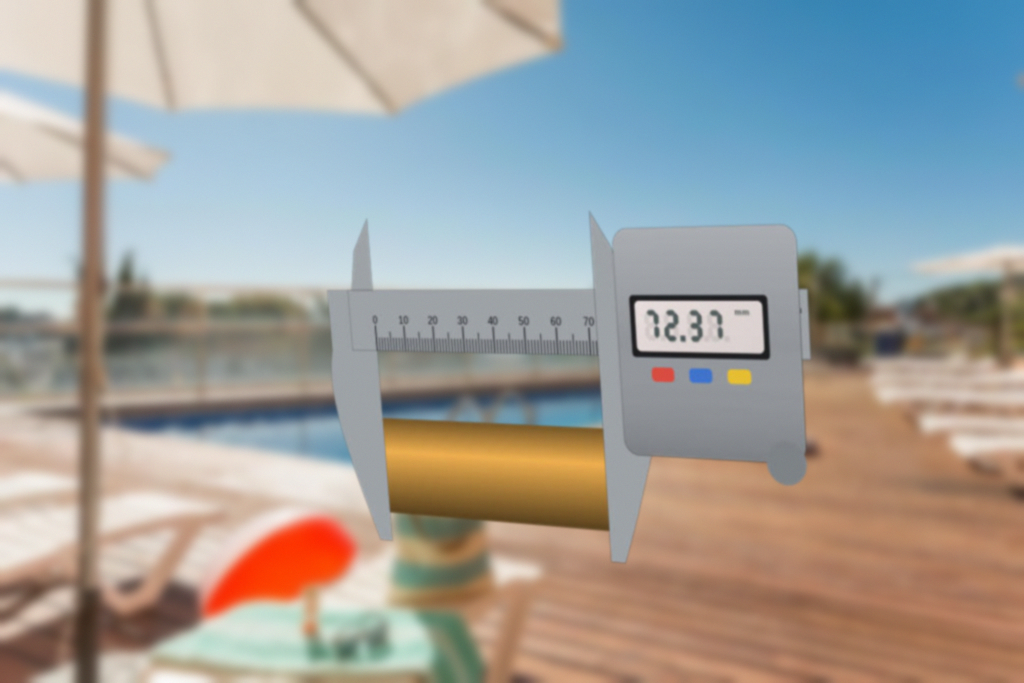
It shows 72.37; mm
